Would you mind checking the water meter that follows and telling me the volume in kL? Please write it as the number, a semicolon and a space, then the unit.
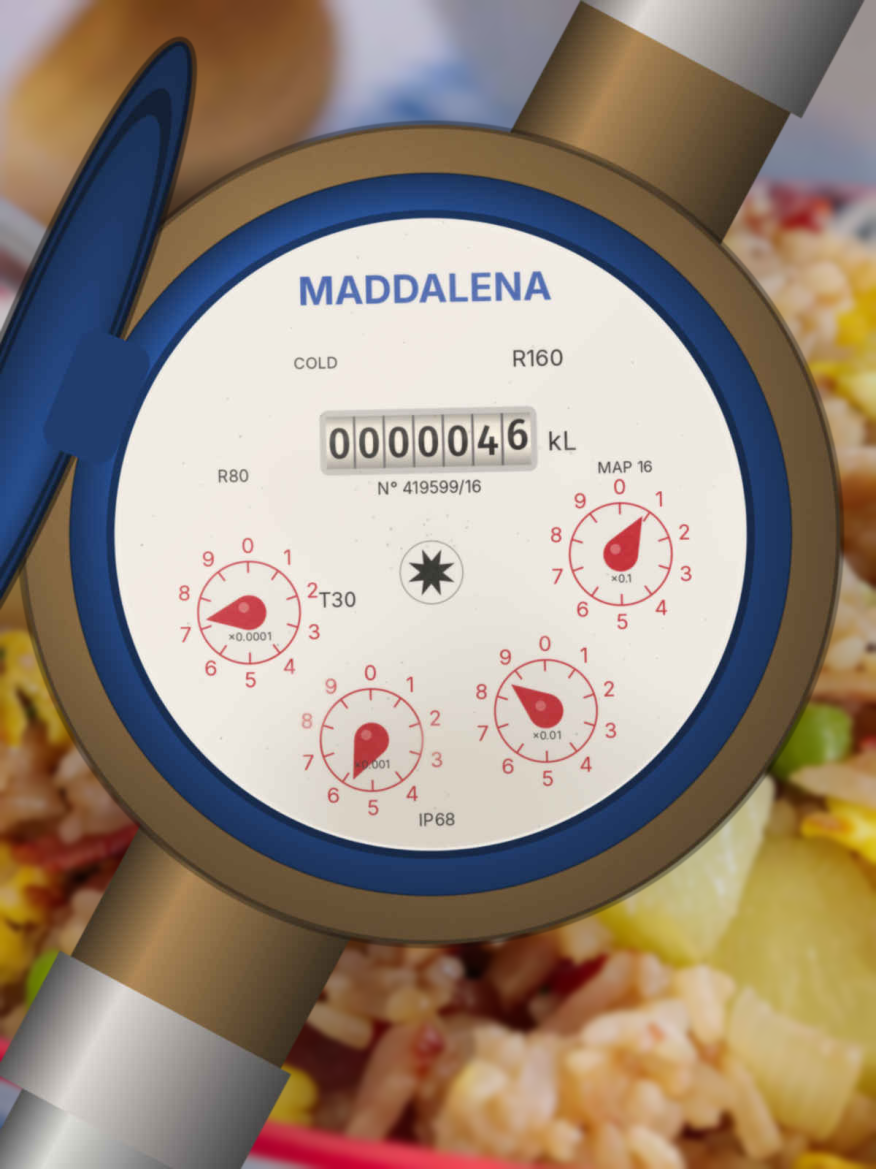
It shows 46.0857; kL
